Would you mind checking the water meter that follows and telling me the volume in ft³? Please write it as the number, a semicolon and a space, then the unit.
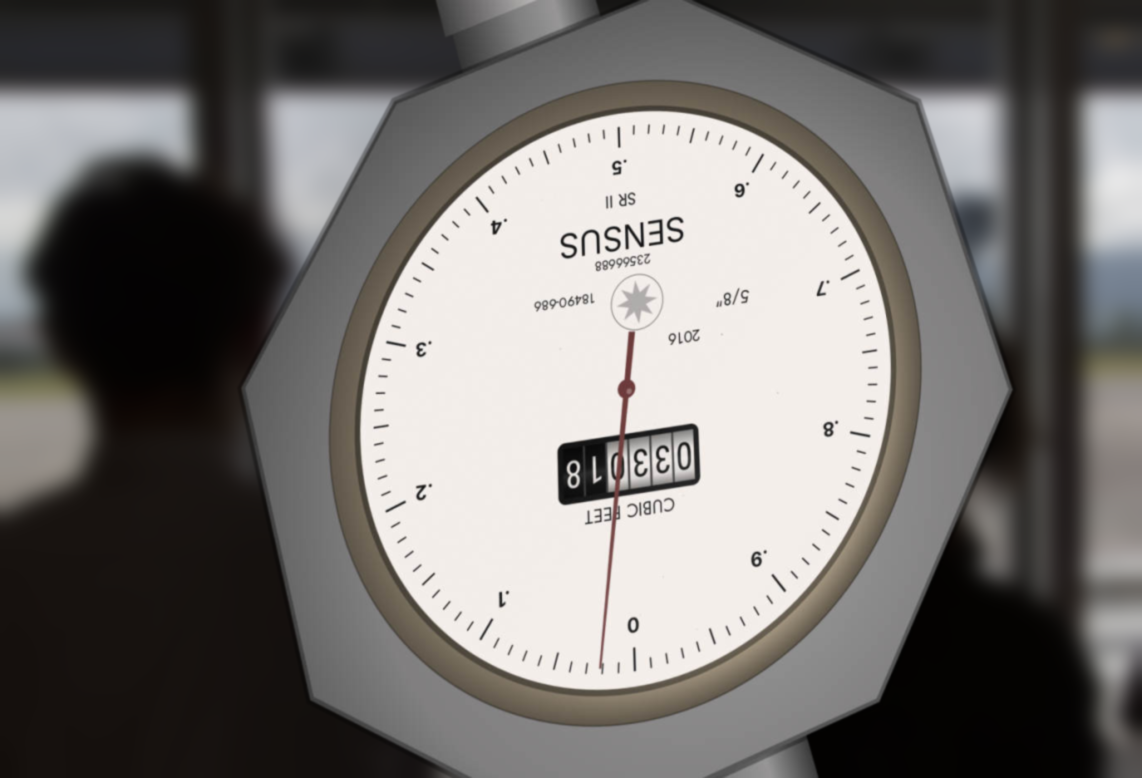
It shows 33018.02; ft³
